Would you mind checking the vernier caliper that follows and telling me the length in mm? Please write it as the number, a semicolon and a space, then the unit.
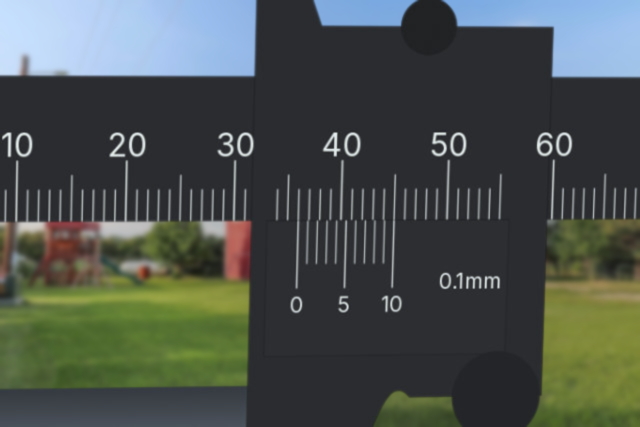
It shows 36.0; mm
